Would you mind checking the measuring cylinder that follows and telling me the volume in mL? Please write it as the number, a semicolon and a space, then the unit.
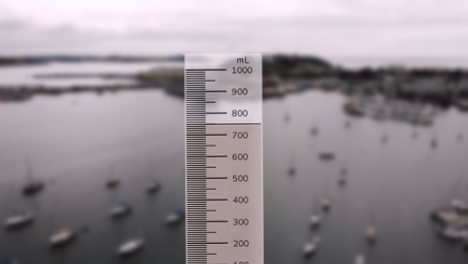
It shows 750; mL
